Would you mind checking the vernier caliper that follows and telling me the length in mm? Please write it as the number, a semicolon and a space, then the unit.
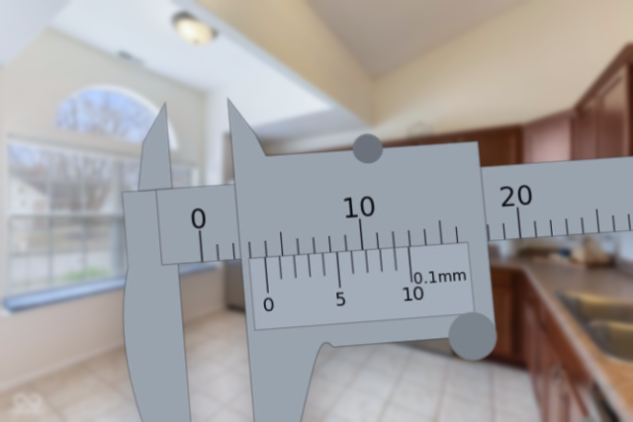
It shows 3.9; mm
